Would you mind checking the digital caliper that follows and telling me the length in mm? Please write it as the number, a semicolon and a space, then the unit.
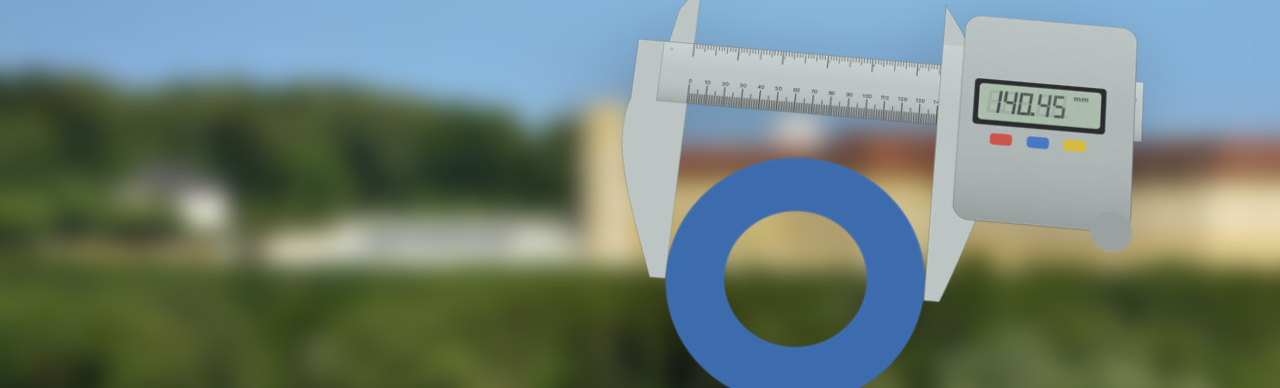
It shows 140.45; mm
